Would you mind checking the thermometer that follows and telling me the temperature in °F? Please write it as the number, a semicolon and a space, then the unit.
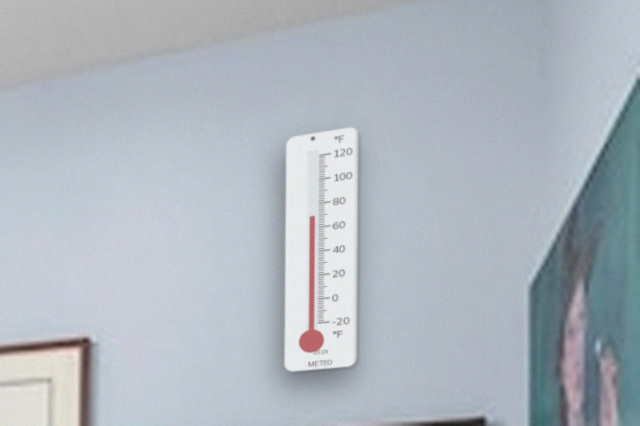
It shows 70; °F
